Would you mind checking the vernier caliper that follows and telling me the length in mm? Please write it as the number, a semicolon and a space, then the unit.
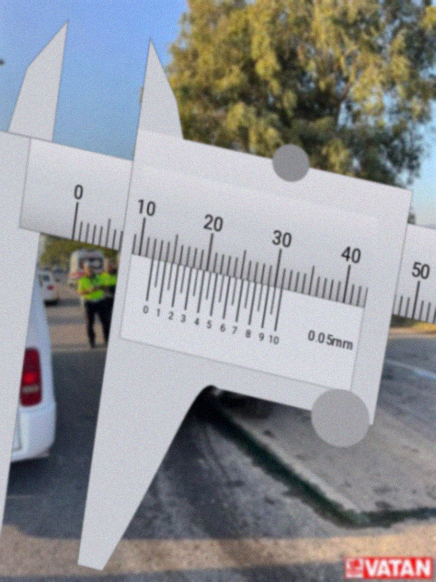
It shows 12.0; mm
